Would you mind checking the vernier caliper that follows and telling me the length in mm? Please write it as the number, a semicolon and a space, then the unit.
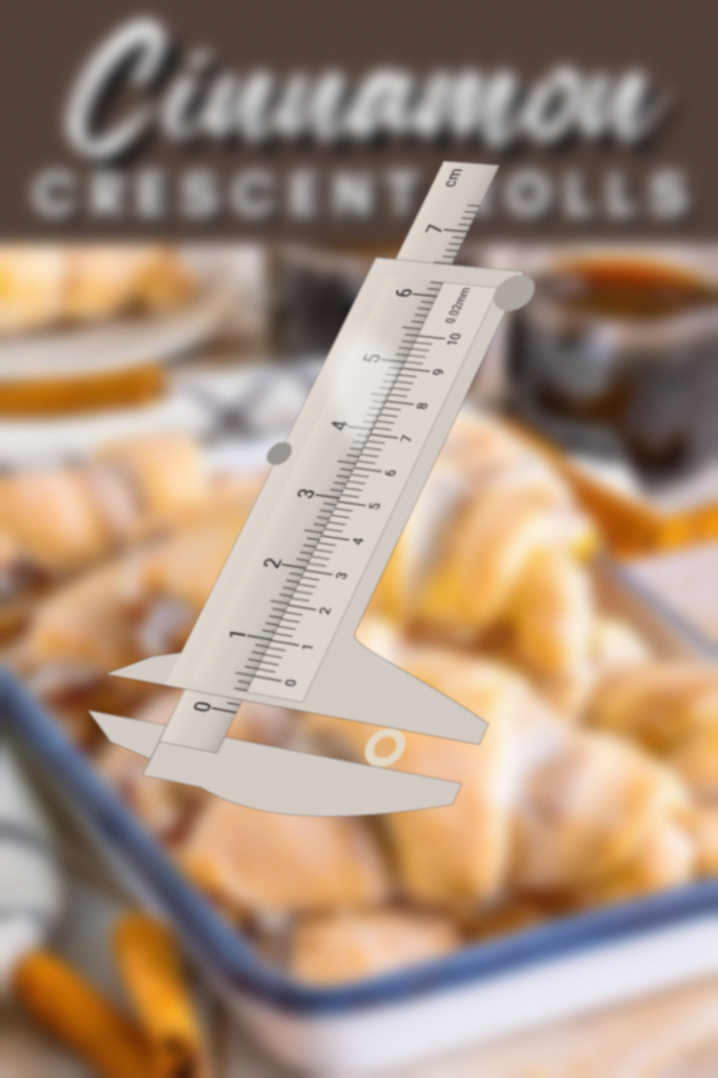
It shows 5.0; mm
